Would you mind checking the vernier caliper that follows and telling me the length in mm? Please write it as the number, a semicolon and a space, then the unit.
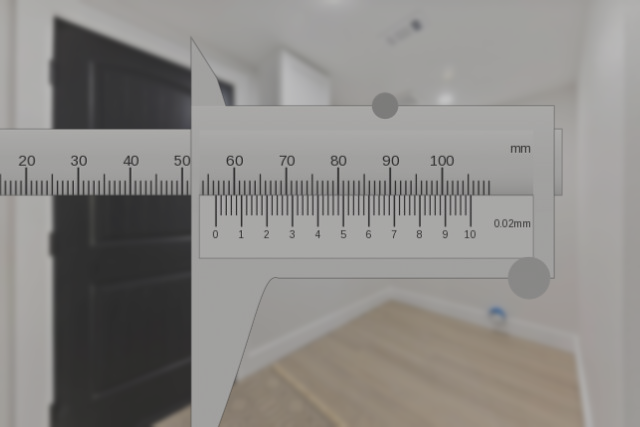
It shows 56.5; mm
